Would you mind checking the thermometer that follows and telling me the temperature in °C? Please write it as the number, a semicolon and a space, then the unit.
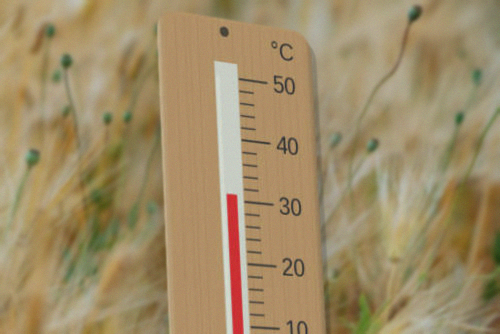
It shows 31; °C
